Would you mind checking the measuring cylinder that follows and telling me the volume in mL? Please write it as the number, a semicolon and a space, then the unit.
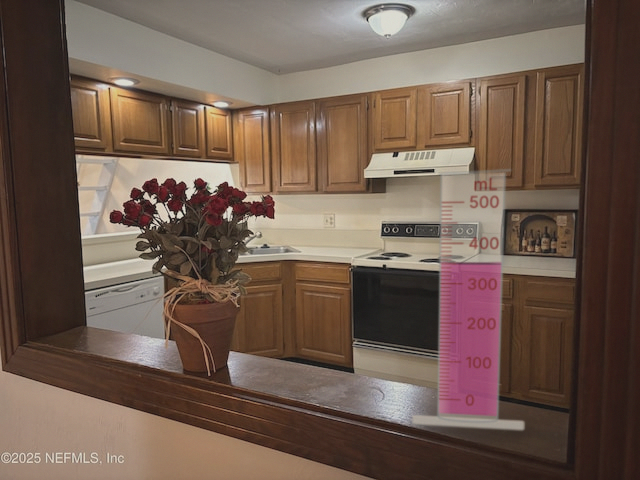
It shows 350; mL
